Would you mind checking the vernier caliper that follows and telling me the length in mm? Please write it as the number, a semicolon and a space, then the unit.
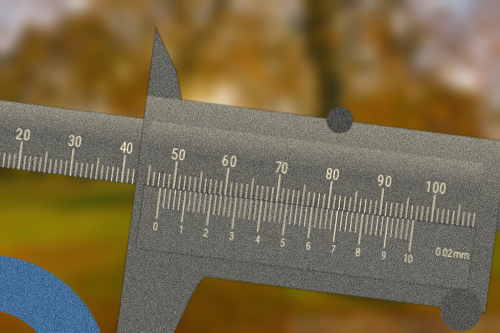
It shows 47.5; mm
